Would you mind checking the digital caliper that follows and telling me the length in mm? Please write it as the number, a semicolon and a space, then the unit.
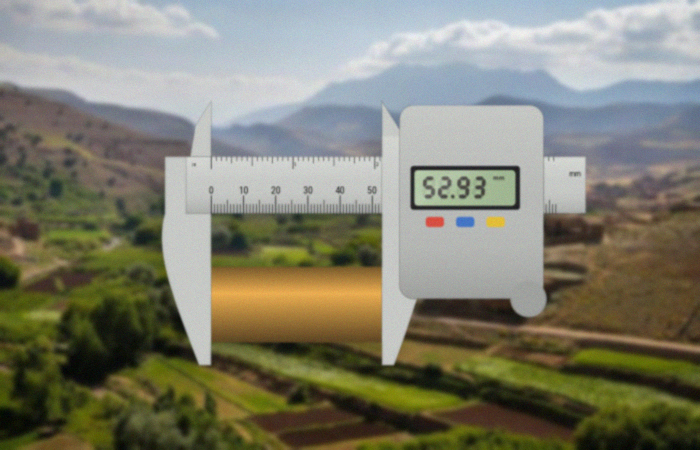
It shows 52.93; mm
